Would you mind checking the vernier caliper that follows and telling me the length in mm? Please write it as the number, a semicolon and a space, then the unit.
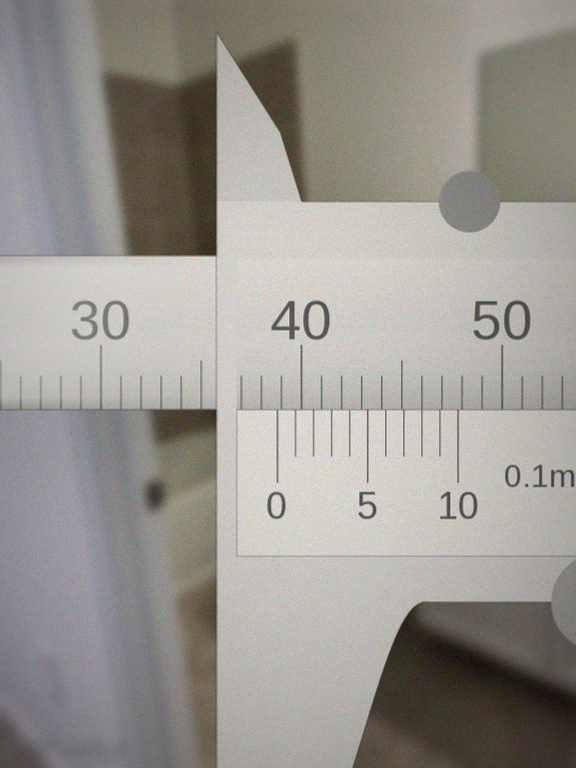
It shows 38.8; mm
